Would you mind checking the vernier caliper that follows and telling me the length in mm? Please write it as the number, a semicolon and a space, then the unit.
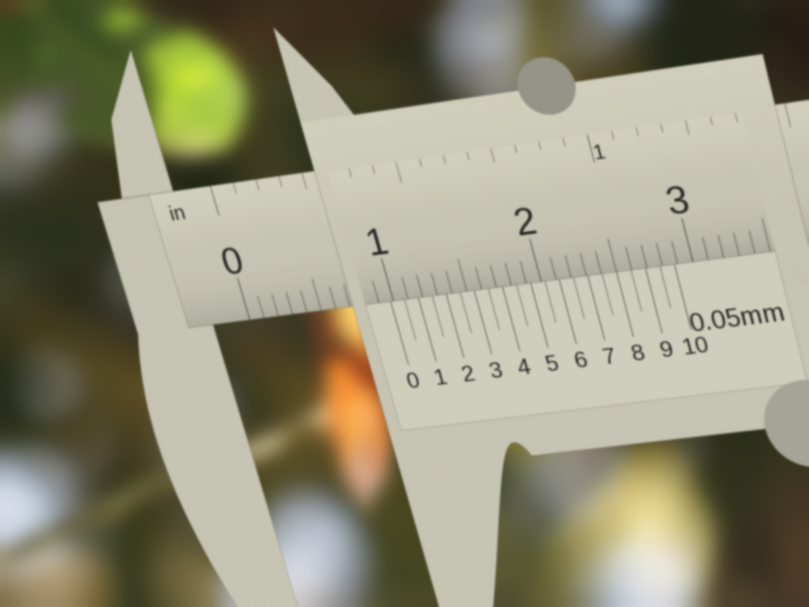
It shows 9.8; mm
